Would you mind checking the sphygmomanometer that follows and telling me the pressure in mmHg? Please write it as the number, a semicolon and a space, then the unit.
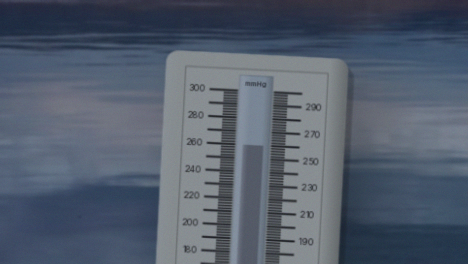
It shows 260; mmHg
